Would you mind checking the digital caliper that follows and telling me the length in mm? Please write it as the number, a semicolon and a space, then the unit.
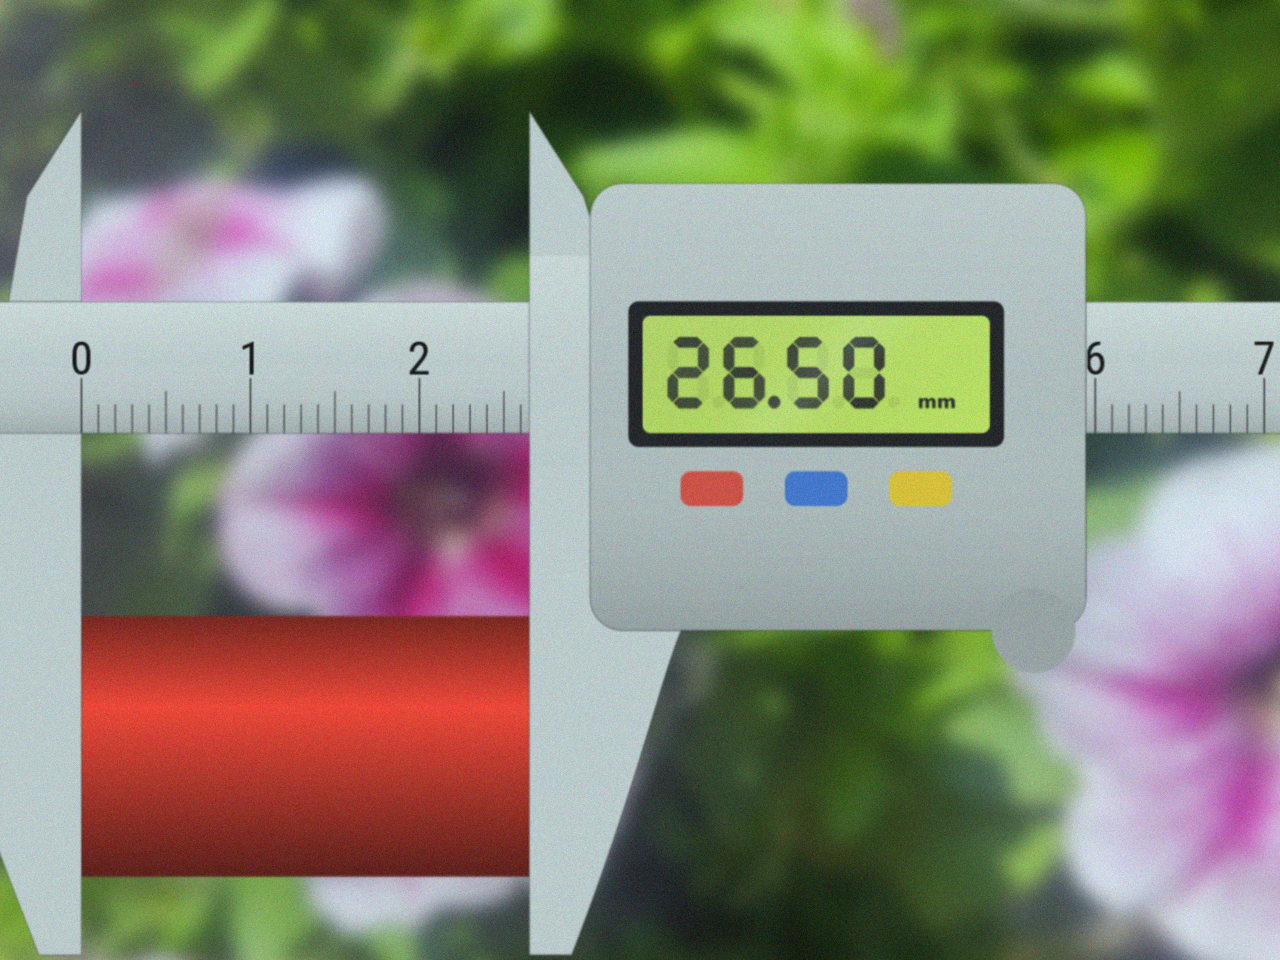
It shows 26.50; mm
